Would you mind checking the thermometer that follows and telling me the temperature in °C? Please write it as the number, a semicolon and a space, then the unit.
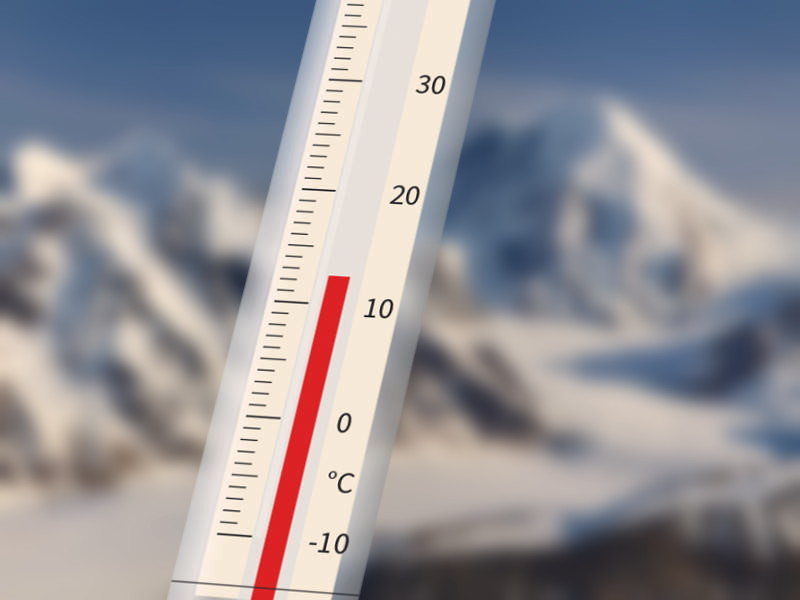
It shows 12.5; °C
